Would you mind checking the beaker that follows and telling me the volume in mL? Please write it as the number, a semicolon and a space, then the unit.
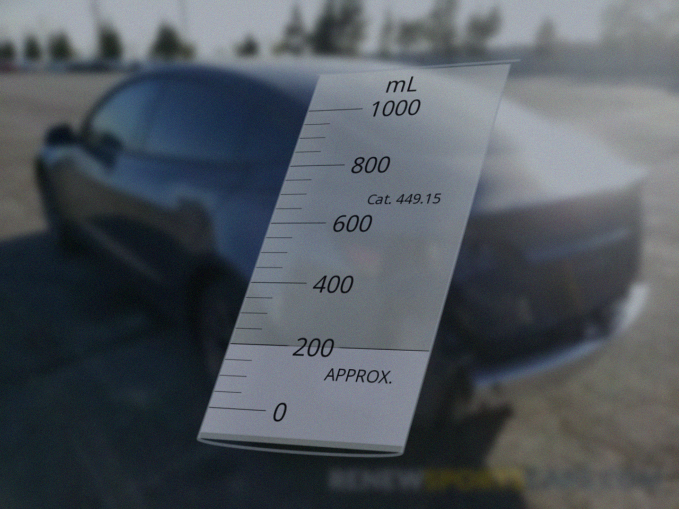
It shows 200; mL
